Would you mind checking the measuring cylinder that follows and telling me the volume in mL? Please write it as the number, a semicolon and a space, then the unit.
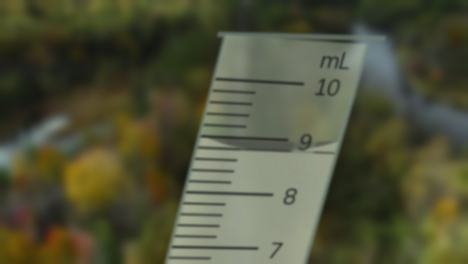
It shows 8.8; mL
